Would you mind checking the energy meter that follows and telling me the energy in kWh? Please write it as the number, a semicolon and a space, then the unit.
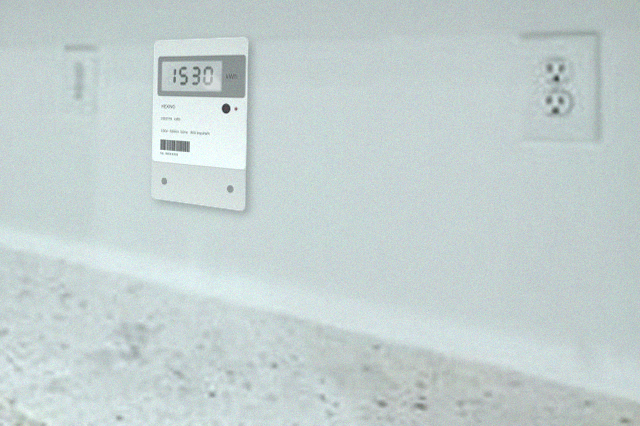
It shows 1530; kWh
